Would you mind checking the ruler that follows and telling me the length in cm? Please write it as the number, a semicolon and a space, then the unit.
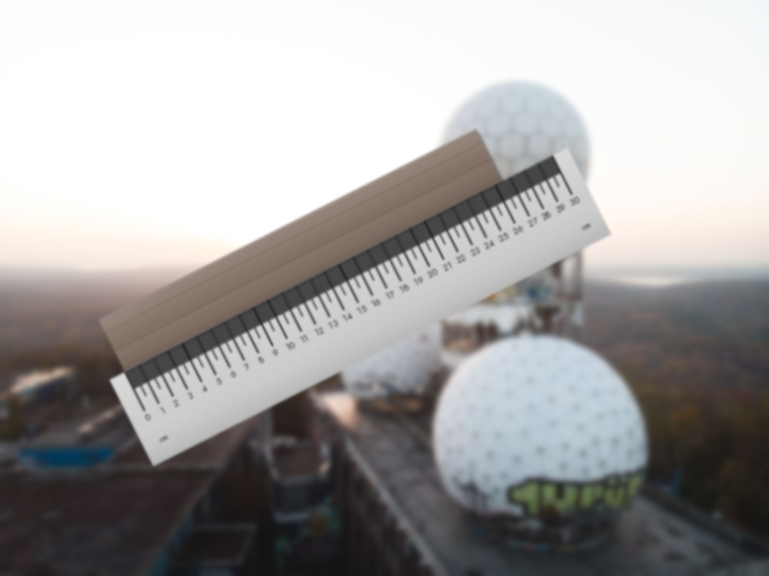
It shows 26.5; cm
